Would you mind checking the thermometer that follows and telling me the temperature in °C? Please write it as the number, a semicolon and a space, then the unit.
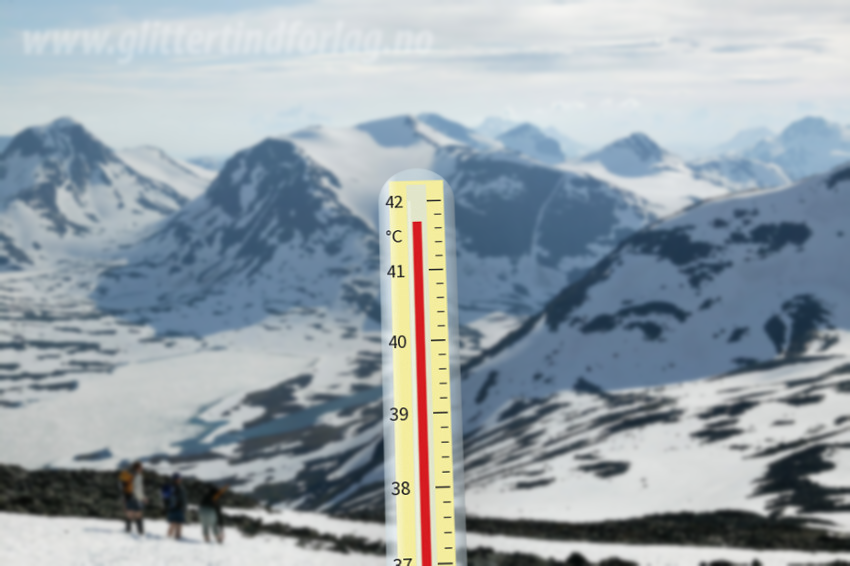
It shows 41.7; °C
